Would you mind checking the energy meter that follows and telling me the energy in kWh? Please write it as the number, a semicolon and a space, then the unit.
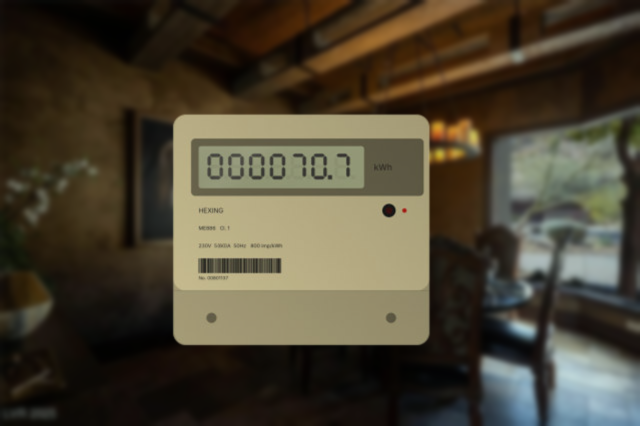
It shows 70.7; kWh
